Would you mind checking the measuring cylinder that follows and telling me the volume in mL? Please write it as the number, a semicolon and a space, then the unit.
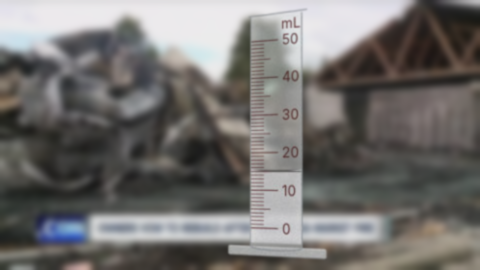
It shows 15; mL
